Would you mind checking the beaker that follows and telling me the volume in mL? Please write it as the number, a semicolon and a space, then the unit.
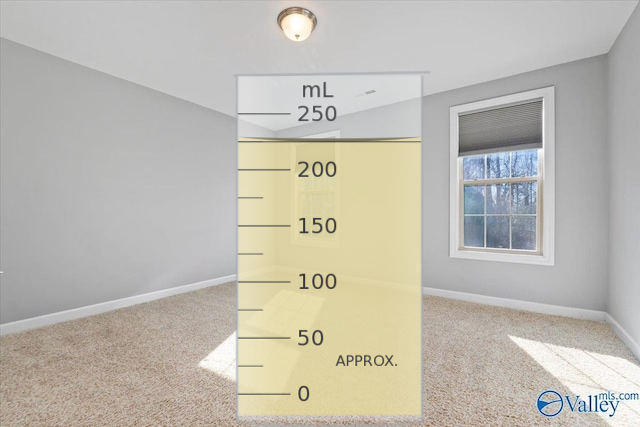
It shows 225; mL
